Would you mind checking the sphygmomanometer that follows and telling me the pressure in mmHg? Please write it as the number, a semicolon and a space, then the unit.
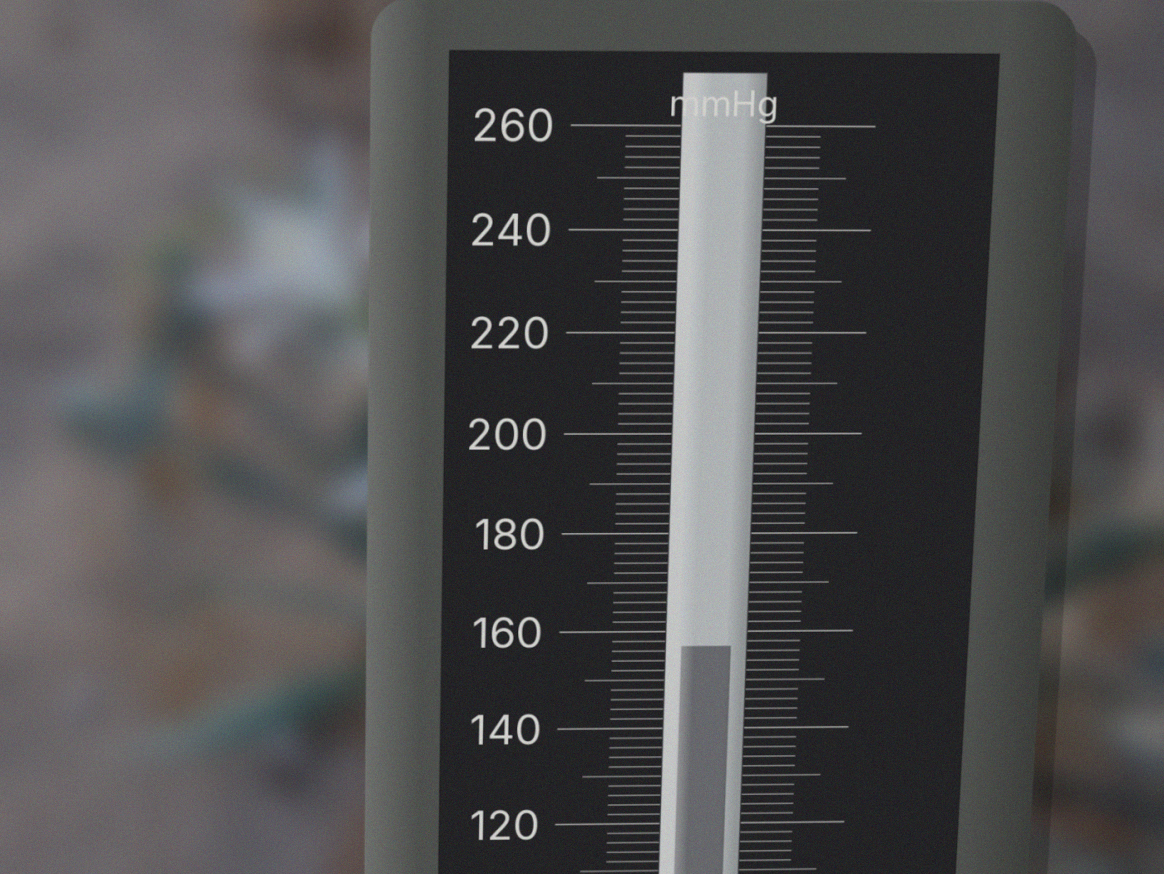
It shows 157; mmHg
